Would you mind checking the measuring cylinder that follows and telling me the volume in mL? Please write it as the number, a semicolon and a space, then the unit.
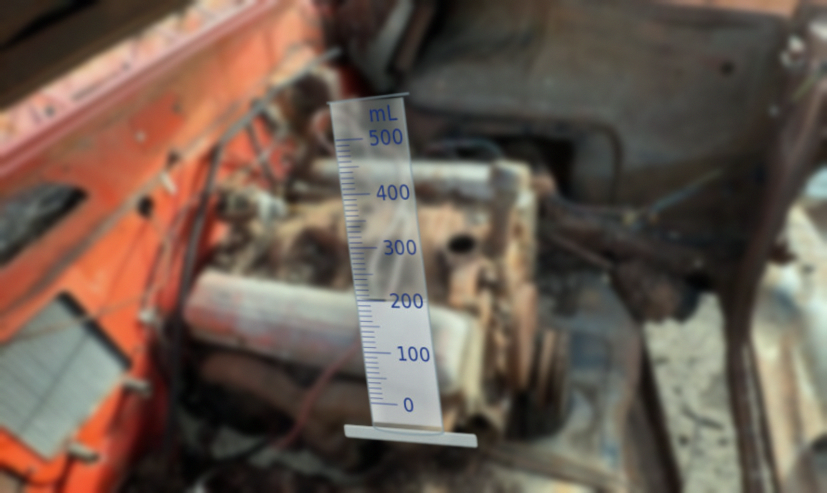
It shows 200; mL
